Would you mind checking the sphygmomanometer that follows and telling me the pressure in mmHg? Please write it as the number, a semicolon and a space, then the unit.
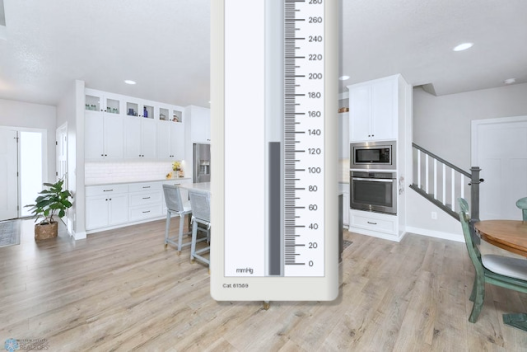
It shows 130; mmHg
